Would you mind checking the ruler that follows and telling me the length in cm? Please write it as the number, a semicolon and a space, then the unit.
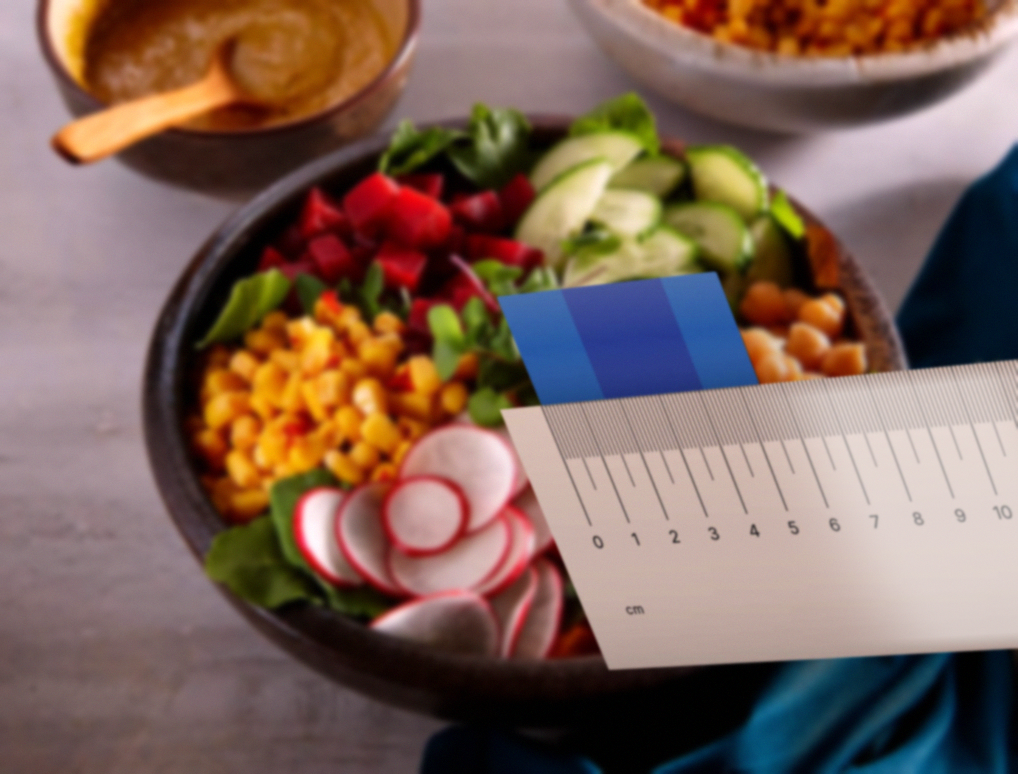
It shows 5.5; cm
